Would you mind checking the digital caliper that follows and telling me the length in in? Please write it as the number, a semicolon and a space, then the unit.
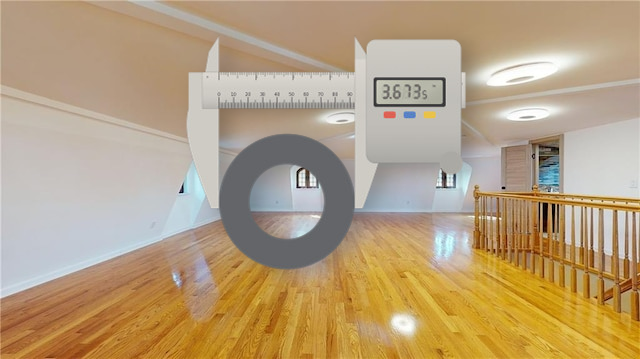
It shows 3.6735; in
